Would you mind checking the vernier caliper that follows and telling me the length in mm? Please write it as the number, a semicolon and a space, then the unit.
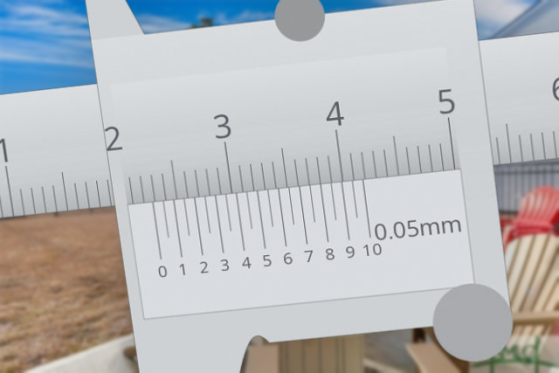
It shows 22.8; mm
